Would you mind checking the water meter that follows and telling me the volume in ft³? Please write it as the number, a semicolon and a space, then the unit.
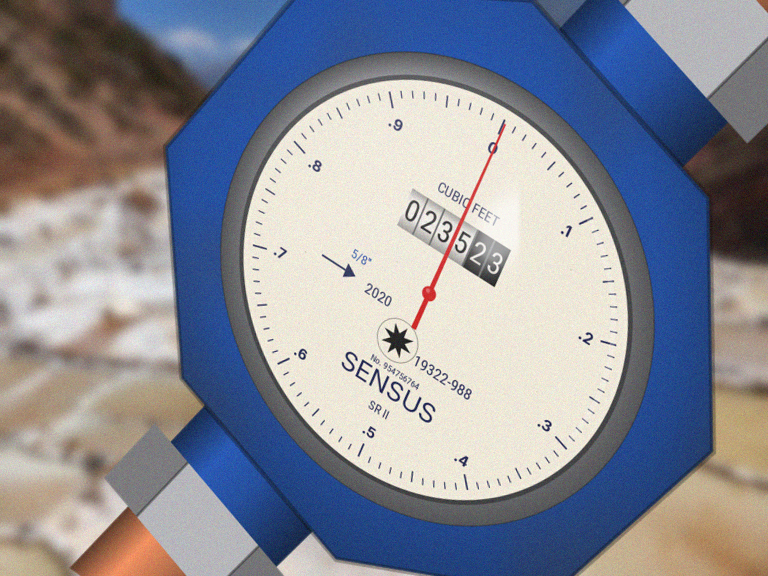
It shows 23523.00; ft³
